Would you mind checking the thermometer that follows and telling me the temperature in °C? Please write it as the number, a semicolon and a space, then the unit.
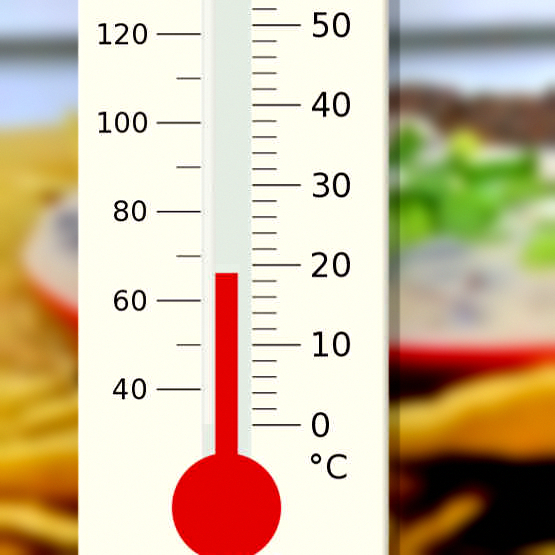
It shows 19; °C
